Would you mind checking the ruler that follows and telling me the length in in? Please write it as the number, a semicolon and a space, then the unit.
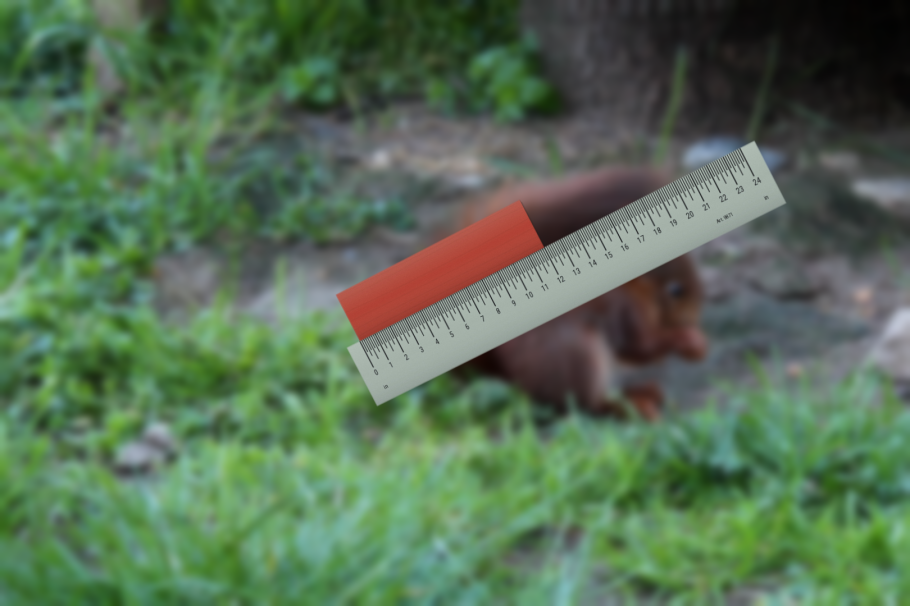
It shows 12; in
